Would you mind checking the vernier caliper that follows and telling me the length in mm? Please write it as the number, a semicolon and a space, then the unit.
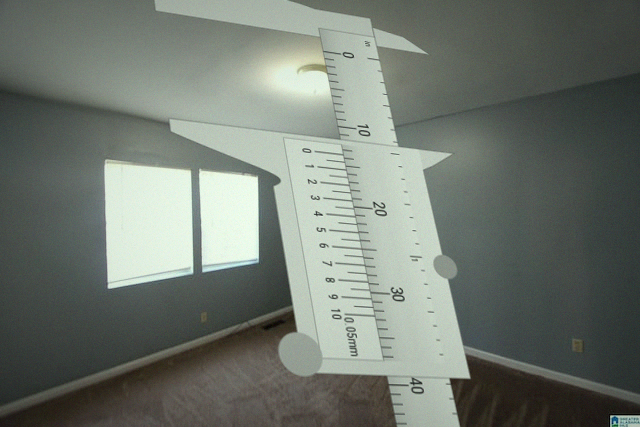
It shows 13.6; mm
